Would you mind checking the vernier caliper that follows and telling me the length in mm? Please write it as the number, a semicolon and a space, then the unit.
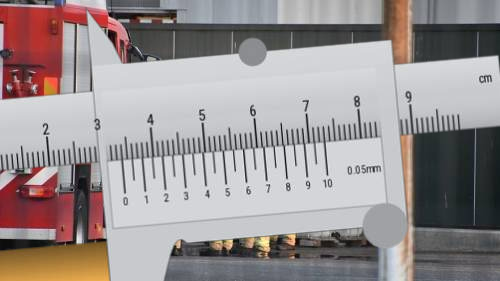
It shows 34.0; mm
